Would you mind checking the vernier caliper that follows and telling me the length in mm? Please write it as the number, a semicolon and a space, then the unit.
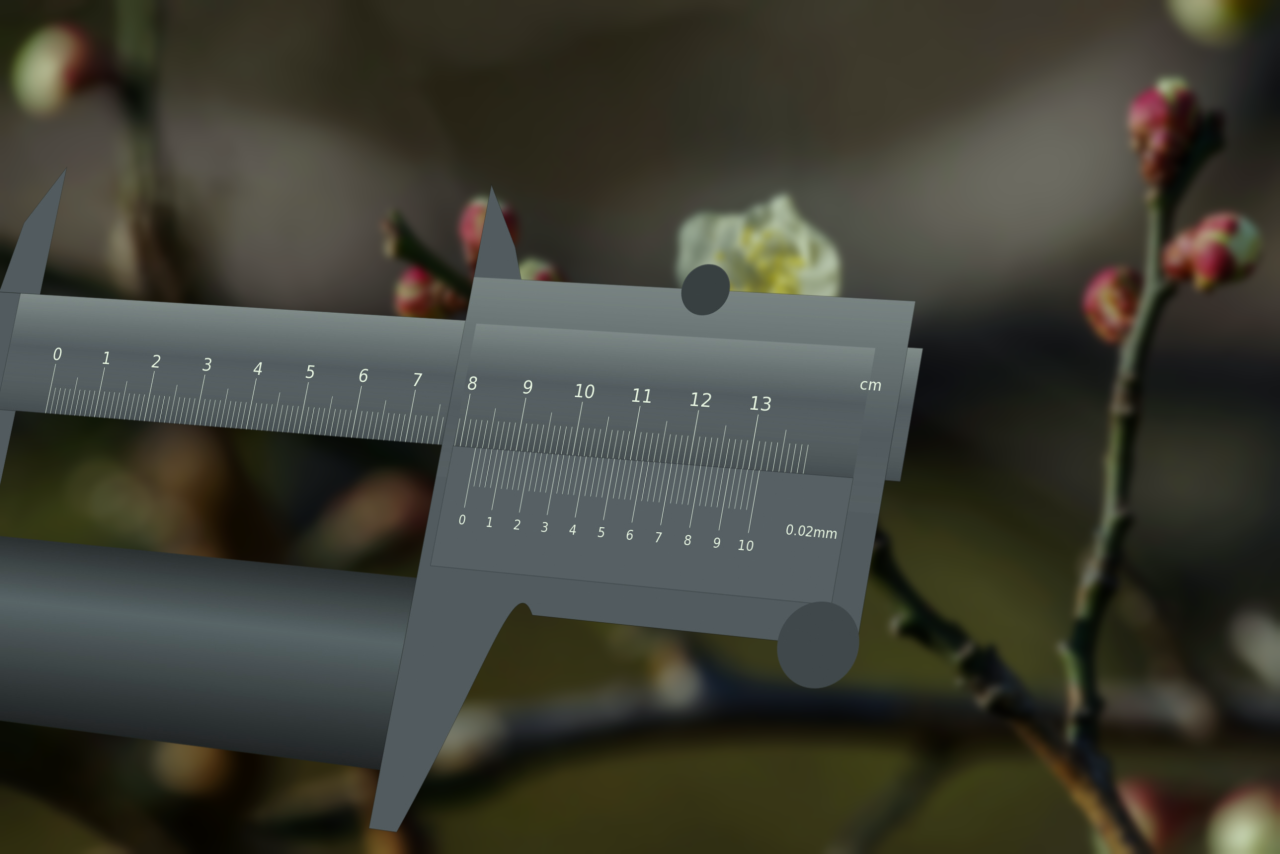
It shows 82.8; mm
